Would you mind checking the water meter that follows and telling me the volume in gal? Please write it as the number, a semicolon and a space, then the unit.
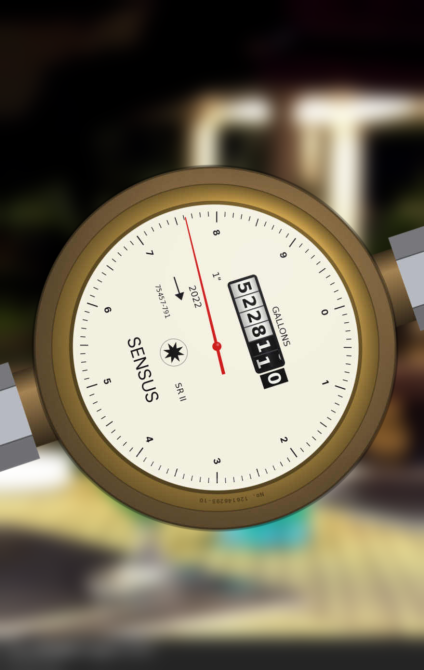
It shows 5228107.6; gal
